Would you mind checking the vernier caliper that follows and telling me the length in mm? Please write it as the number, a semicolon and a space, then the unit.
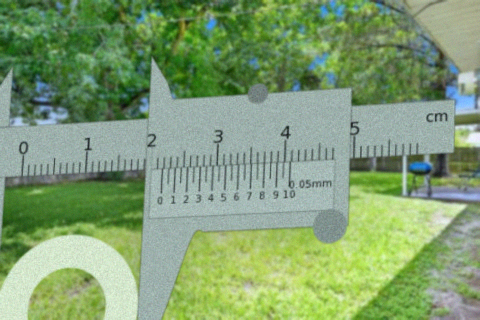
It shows 21.8; mm
